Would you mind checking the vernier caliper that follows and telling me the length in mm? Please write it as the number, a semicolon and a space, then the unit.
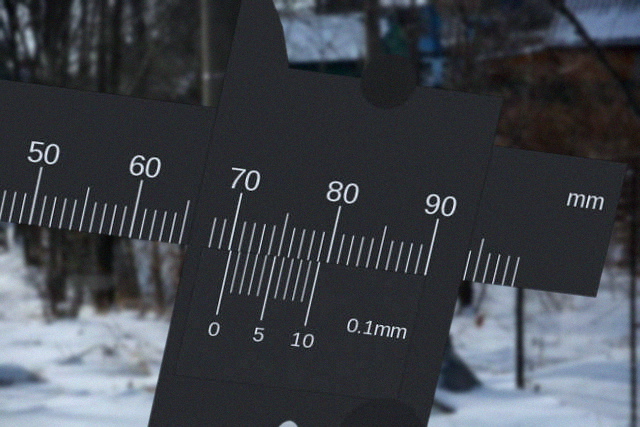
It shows 70.2; mm
